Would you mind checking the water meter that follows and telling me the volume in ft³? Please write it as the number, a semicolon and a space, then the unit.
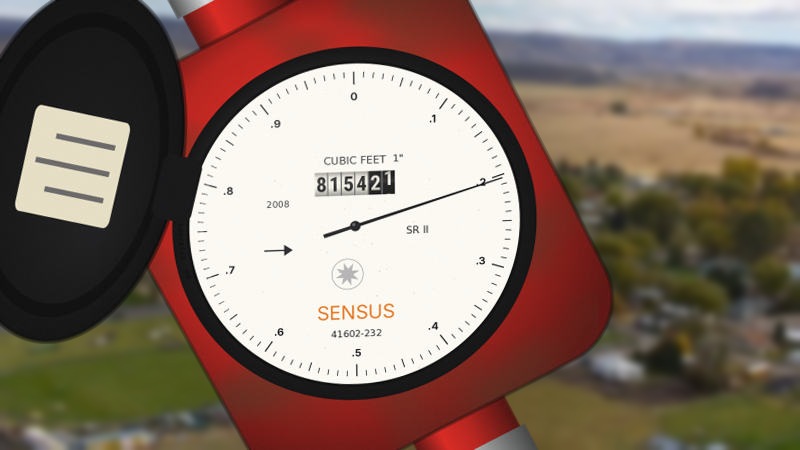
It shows 815421.20; ft³
